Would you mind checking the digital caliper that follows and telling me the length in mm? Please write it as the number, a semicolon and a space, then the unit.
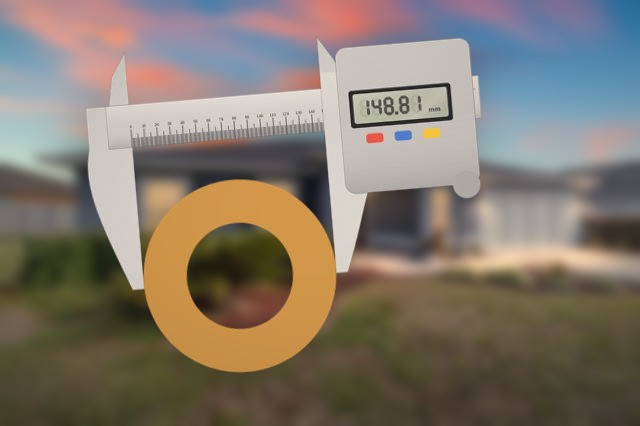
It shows 148.81; mm
